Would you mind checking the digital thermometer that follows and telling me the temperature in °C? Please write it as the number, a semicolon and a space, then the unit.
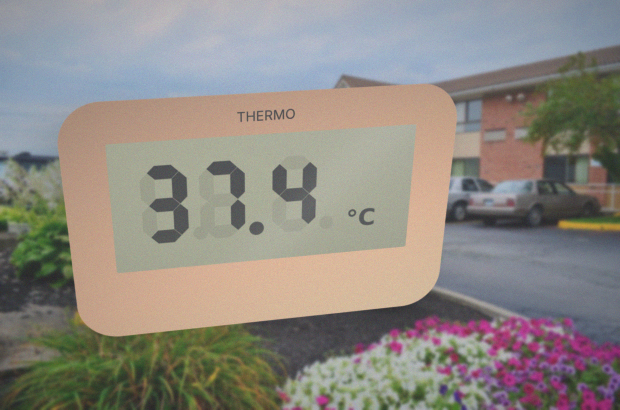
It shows 37.4; °C
